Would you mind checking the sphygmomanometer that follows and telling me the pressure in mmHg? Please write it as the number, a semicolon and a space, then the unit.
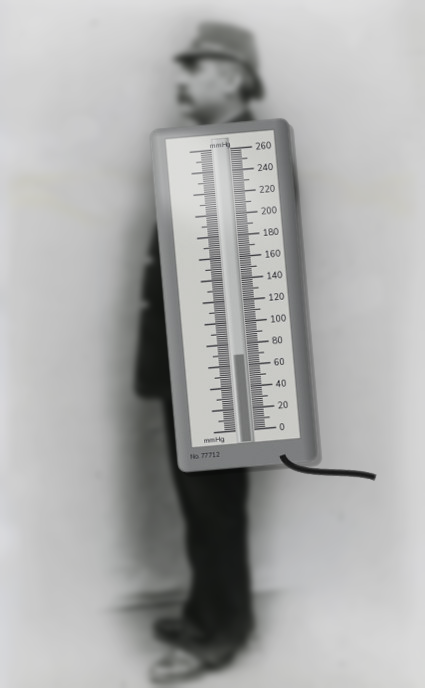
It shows 70; mmHg
